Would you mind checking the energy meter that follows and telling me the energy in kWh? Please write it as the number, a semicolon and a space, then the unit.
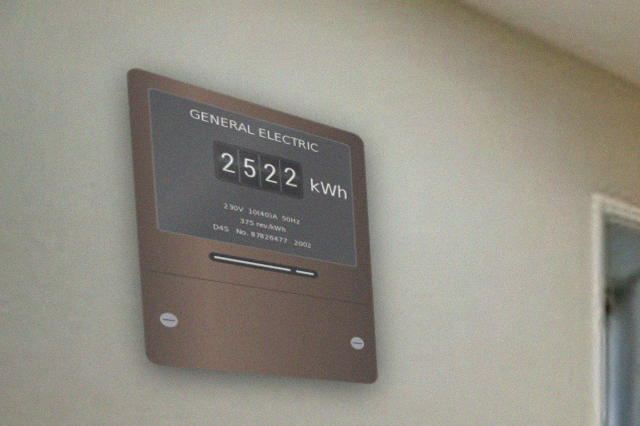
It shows 2522; kWh
